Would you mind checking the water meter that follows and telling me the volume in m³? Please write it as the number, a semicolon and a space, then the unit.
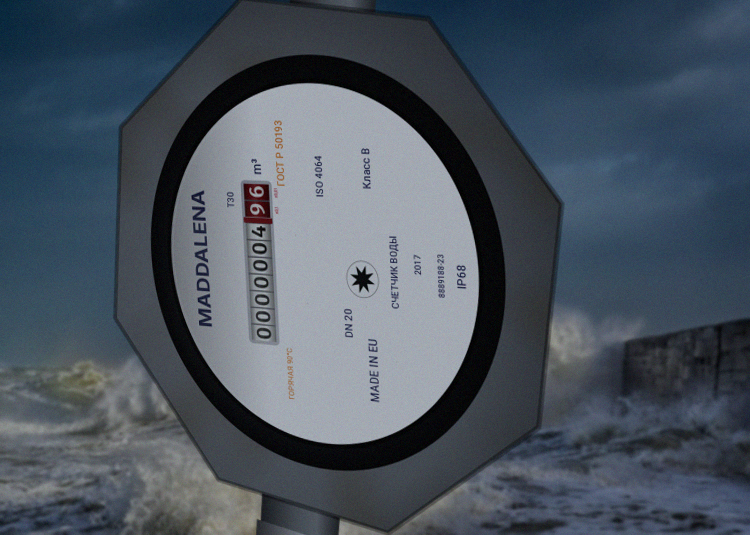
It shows 4.96; m³
